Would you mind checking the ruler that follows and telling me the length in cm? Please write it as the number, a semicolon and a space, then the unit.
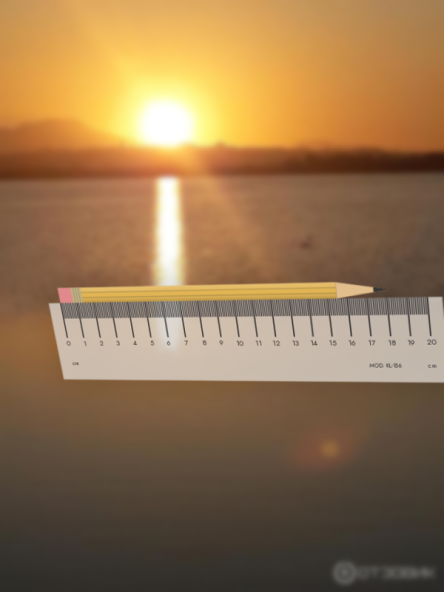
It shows 18; cm
